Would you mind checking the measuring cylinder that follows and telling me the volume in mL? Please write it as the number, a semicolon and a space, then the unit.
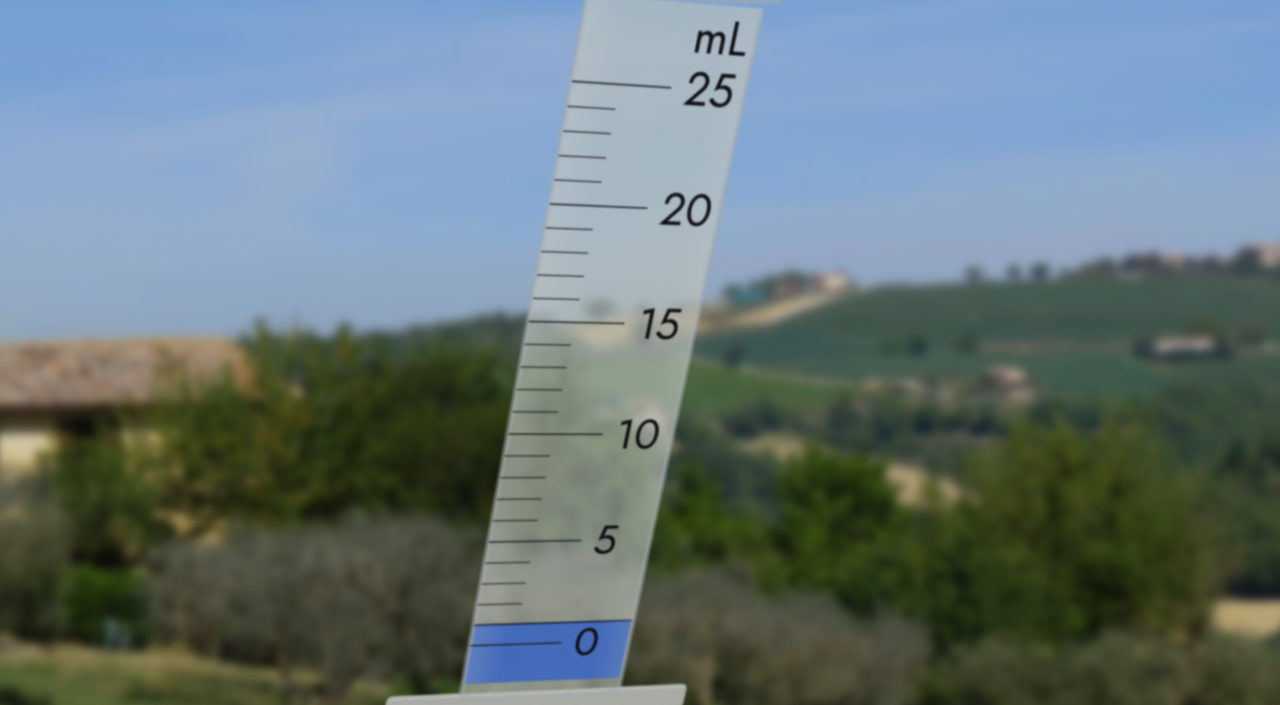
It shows 1; mL
